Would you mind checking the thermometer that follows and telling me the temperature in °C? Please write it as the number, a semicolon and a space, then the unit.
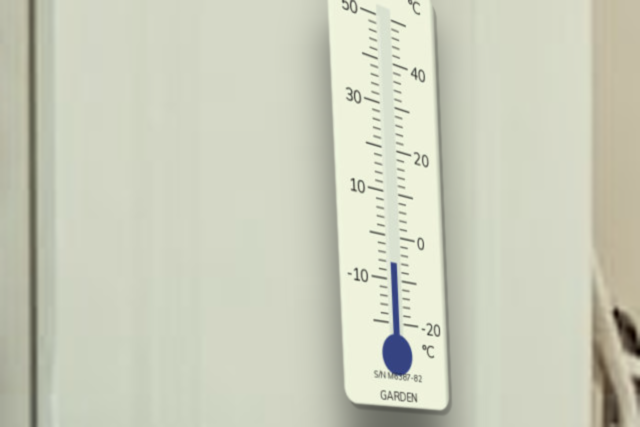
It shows -6; °C
